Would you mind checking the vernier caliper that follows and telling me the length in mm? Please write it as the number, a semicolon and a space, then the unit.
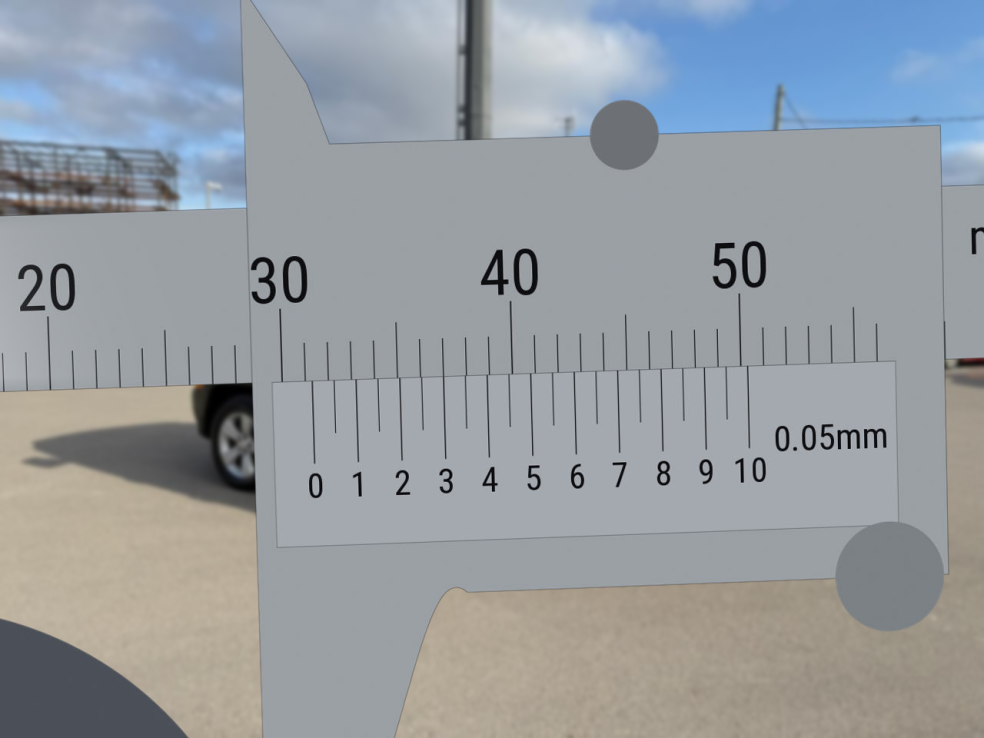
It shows 31.30; mm
